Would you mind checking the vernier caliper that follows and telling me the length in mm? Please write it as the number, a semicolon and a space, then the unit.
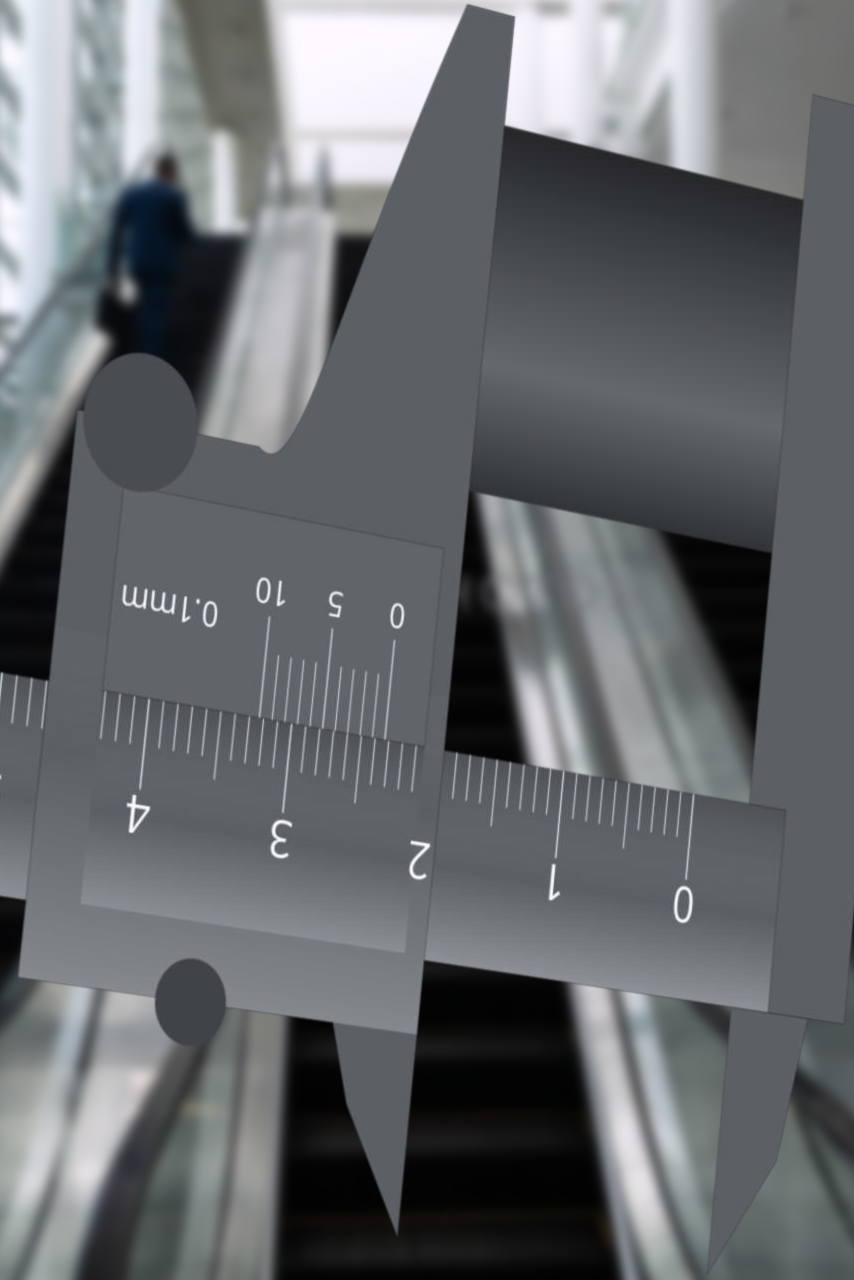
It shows 23.3; mm
